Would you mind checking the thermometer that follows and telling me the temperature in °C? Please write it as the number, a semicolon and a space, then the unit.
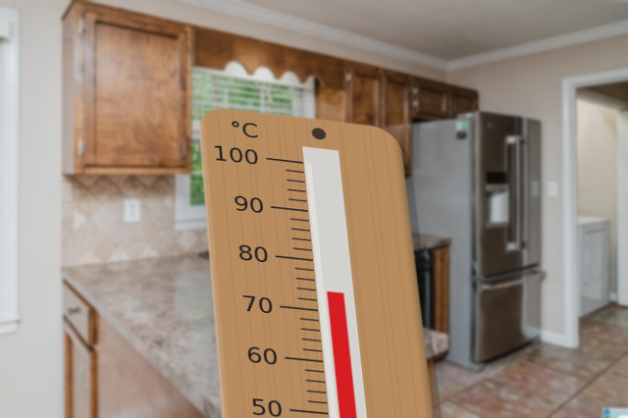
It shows 74; °C
